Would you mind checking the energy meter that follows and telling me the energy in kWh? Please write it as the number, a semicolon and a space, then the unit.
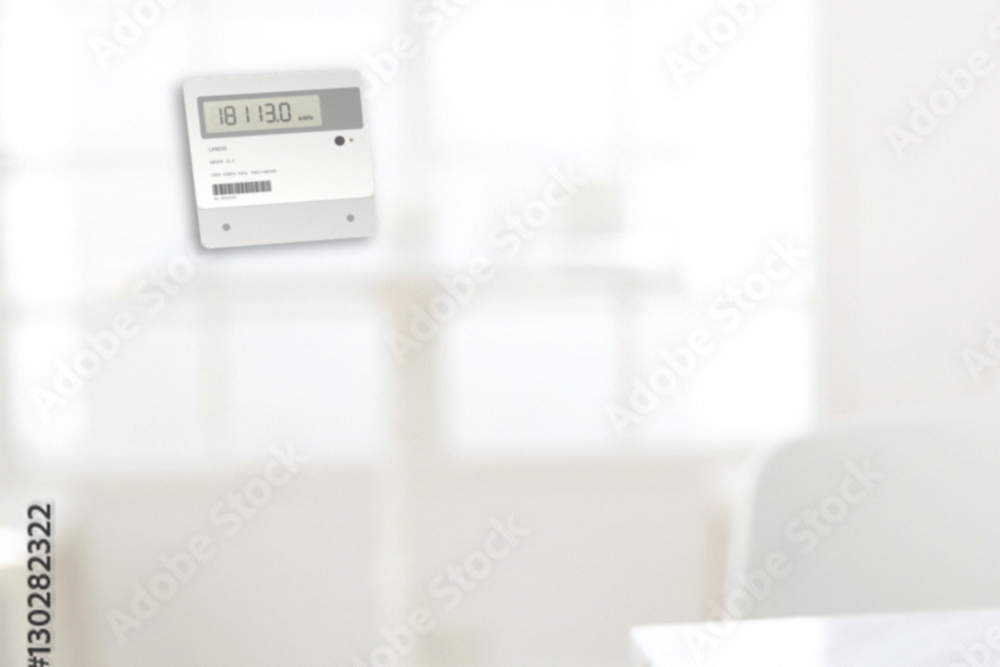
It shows 18113.0; kWh
